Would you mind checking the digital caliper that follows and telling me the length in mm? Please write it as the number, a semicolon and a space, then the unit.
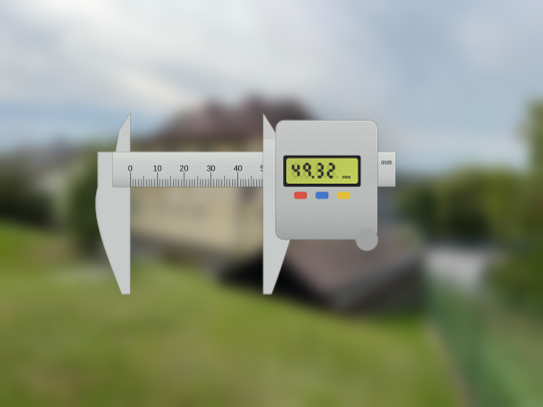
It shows 49.32; mm
